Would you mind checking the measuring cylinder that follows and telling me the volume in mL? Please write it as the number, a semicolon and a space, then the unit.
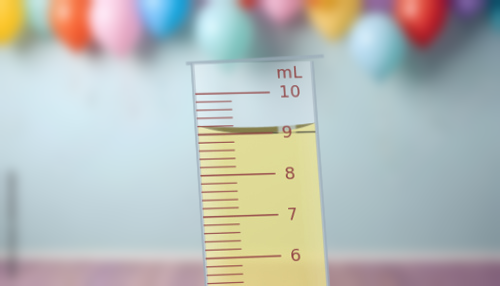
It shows 9; mL
